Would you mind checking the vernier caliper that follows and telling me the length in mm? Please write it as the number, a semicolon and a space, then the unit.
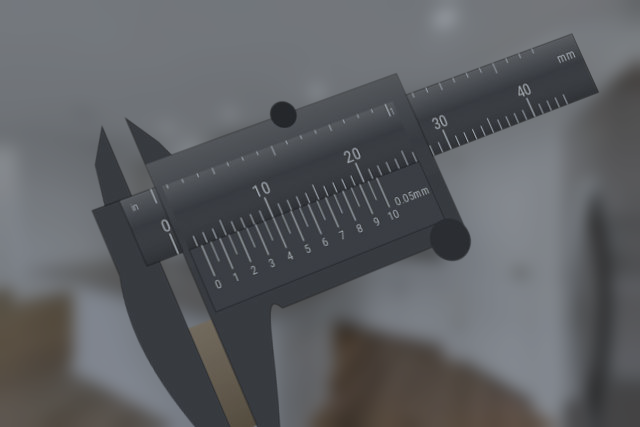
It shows 2.4; mm
